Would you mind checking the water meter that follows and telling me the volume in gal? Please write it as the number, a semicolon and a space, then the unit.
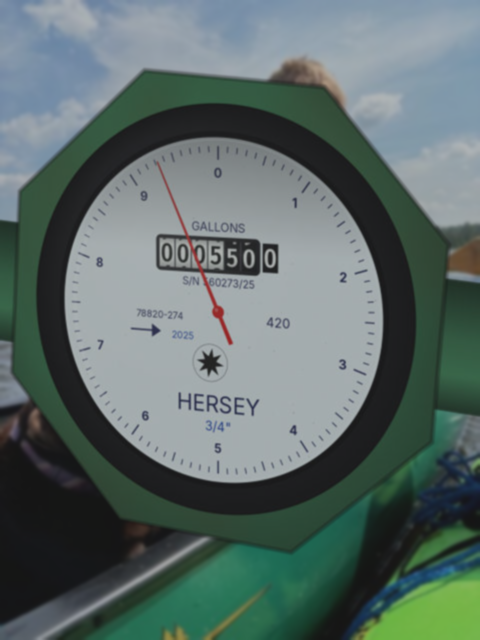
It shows 5499.3; gal
